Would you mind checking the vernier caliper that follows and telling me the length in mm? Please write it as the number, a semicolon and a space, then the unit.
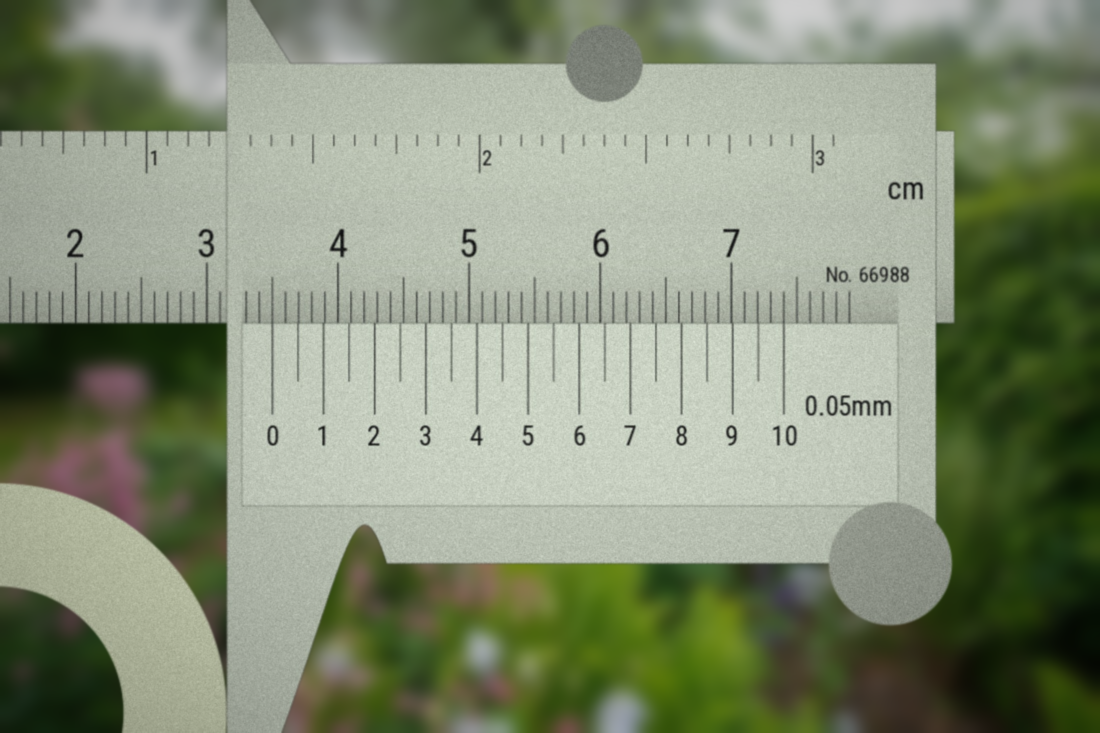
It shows 35.0; mm
